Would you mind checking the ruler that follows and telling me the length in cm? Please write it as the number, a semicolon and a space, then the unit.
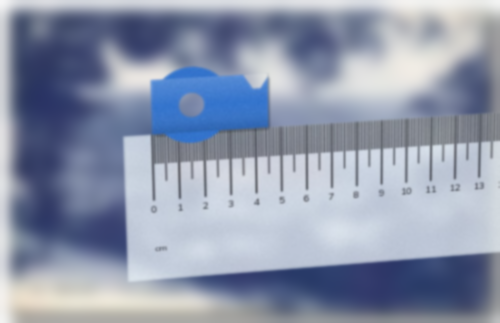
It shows 4.5; cm
